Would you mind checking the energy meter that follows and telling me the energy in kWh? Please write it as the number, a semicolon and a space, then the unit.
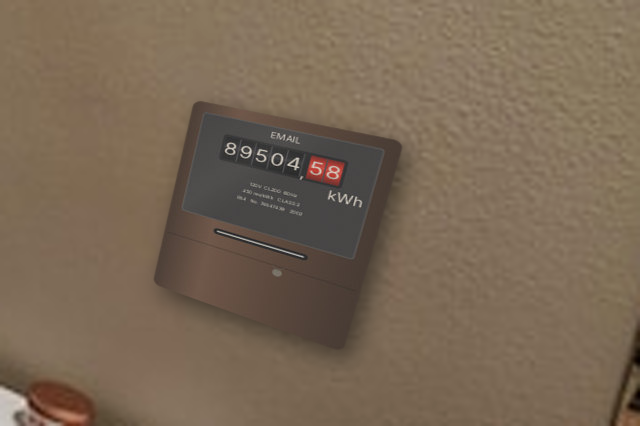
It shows 89504.58; kWh
